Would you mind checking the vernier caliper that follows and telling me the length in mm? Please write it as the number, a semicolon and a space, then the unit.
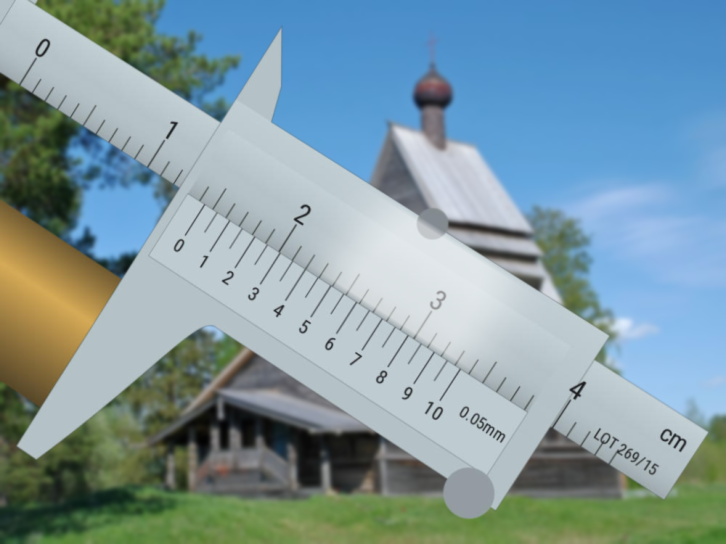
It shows 14.4; mm
